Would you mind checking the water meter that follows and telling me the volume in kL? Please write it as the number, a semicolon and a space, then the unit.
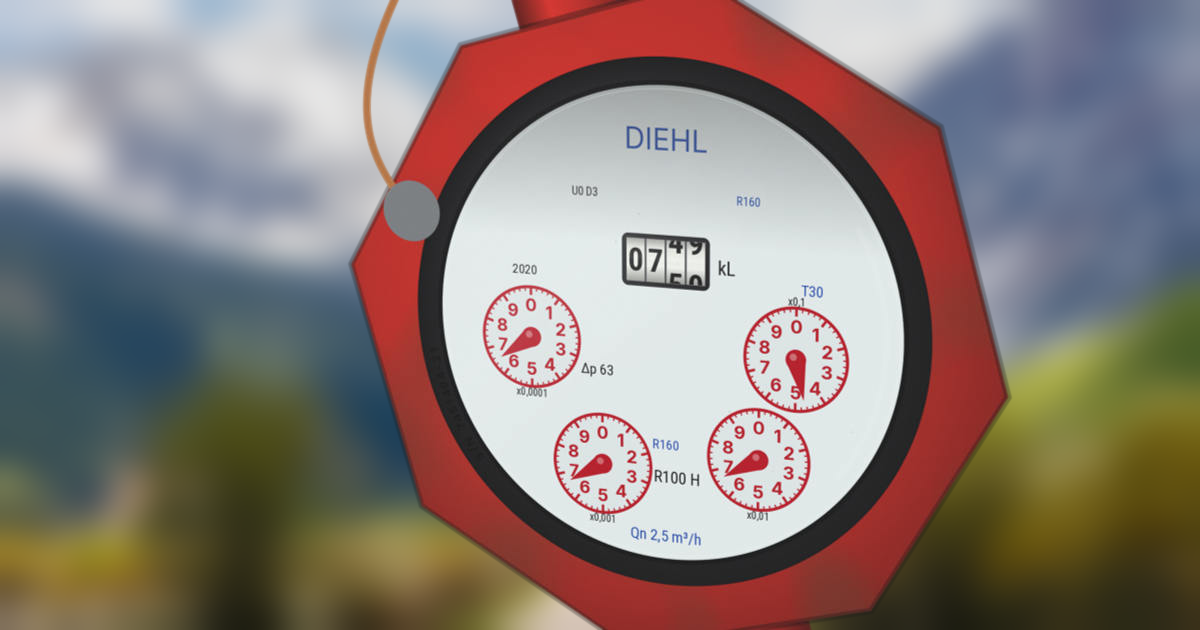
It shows 749.4666; kL
